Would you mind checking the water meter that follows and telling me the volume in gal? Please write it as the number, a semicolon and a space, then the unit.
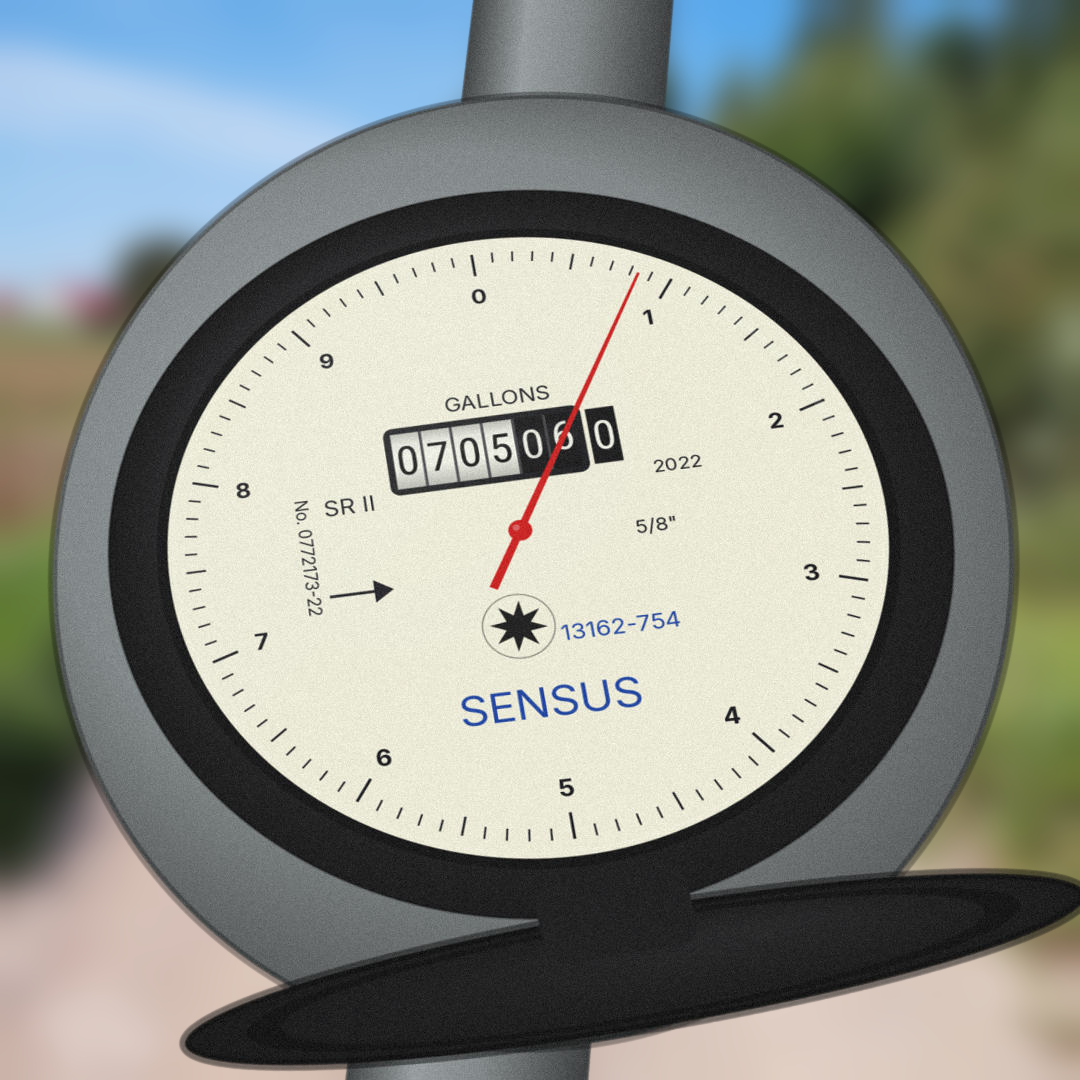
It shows 705060.8; gal
